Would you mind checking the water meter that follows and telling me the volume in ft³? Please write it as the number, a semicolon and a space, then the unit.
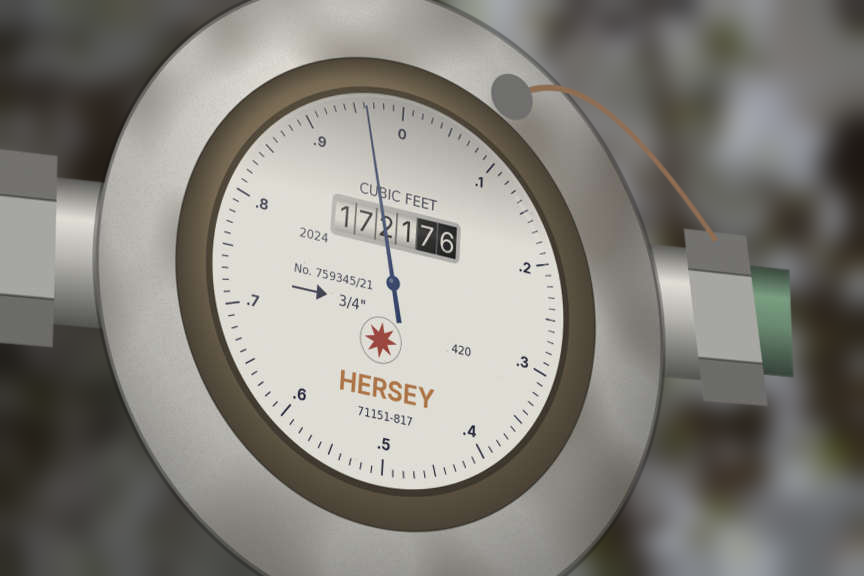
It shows 172175.96; ft³
